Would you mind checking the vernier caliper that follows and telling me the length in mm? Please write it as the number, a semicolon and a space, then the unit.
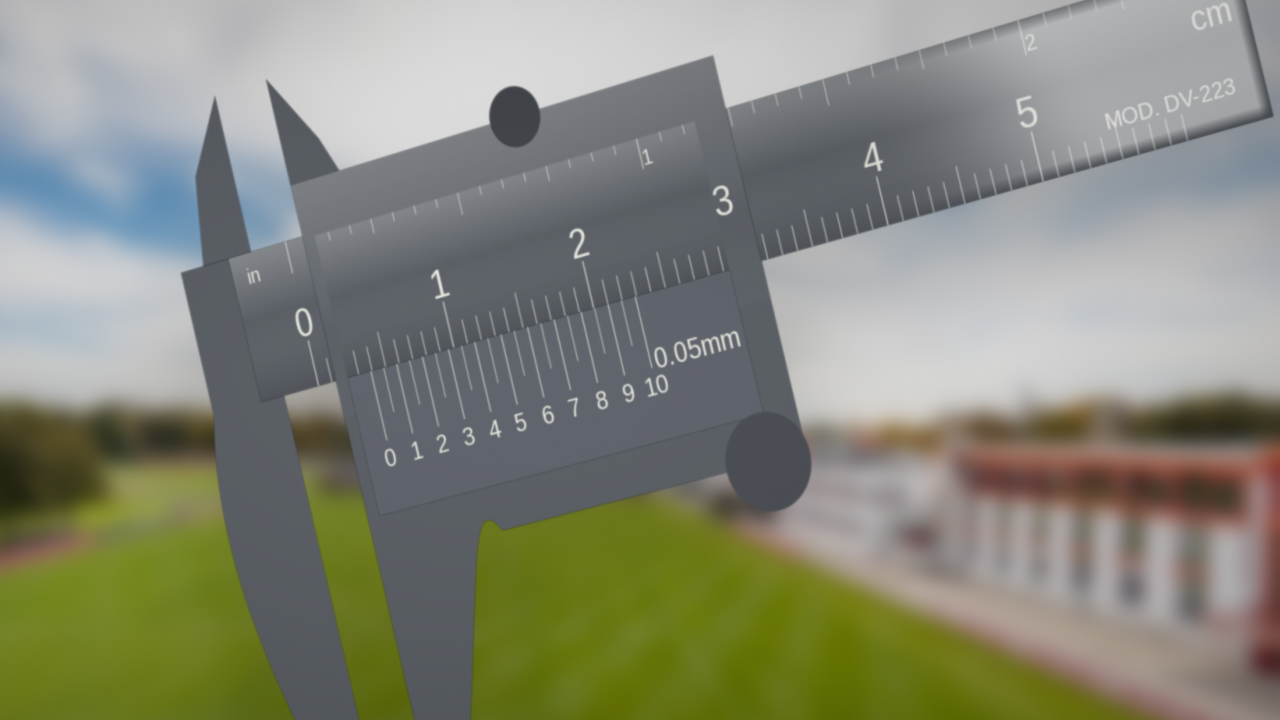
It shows 3.9; mm
